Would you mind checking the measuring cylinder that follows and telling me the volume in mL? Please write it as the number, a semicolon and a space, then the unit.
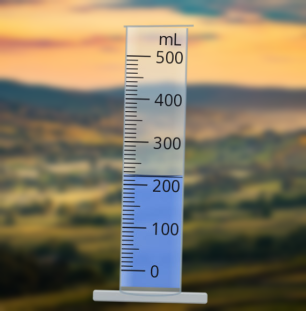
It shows 220; mL
